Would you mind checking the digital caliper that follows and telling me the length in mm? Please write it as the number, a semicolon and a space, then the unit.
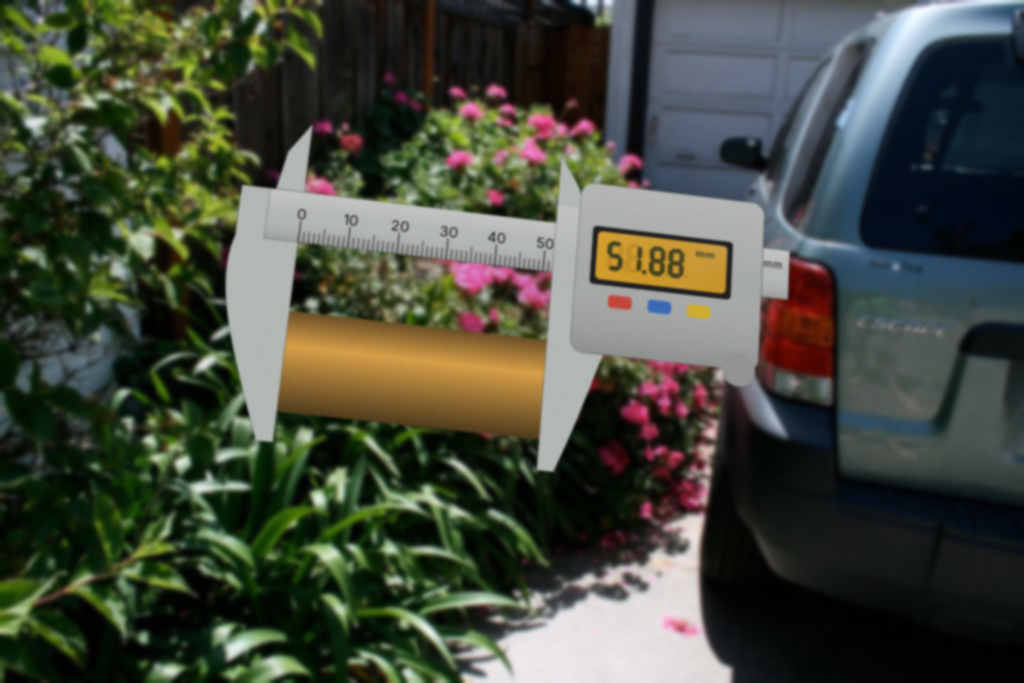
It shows 51.88; mm
